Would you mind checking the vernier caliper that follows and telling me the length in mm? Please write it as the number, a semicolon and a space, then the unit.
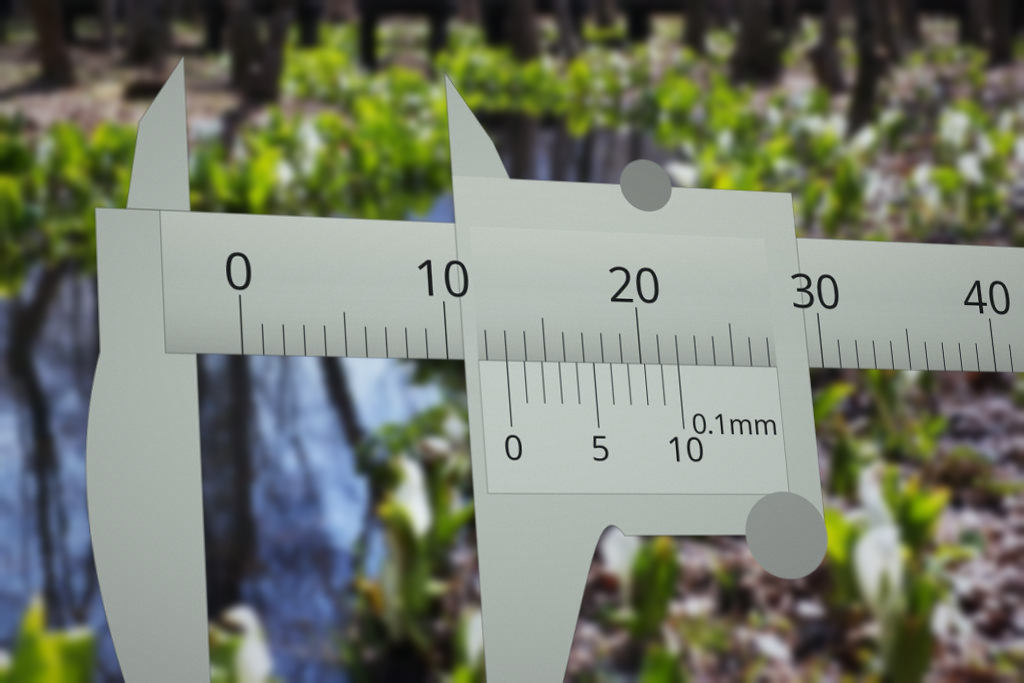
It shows 13.0; mm
